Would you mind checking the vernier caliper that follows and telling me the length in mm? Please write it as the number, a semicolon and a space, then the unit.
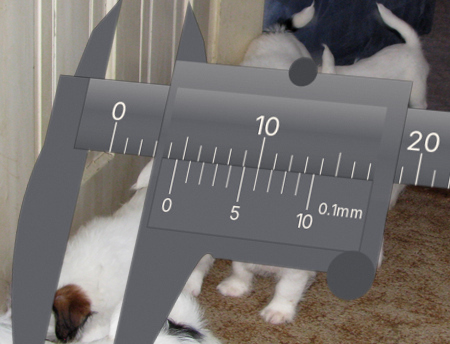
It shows 4.6; mm
